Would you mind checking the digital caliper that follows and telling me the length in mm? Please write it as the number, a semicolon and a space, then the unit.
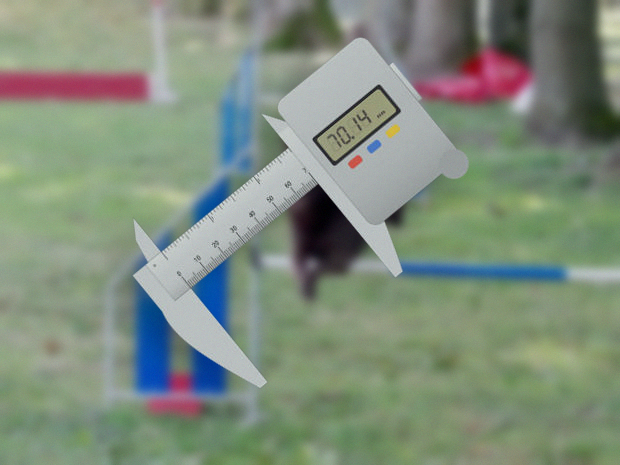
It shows 70.14; mm
